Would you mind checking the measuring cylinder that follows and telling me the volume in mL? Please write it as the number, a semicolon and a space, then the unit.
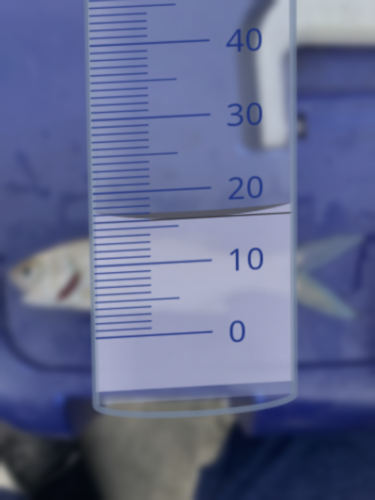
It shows 16; mL
